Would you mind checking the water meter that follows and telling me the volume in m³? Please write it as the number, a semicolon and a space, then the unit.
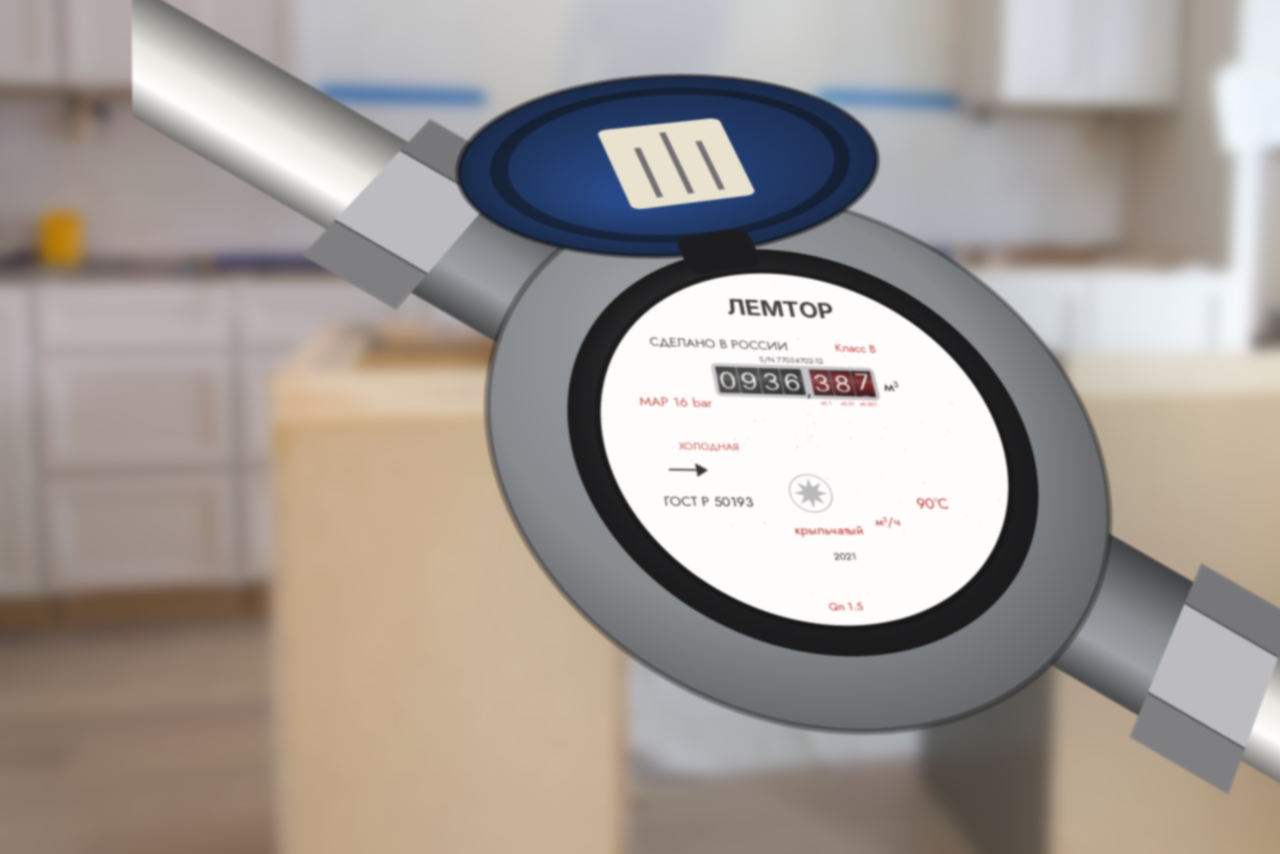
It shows 936.387; m³
